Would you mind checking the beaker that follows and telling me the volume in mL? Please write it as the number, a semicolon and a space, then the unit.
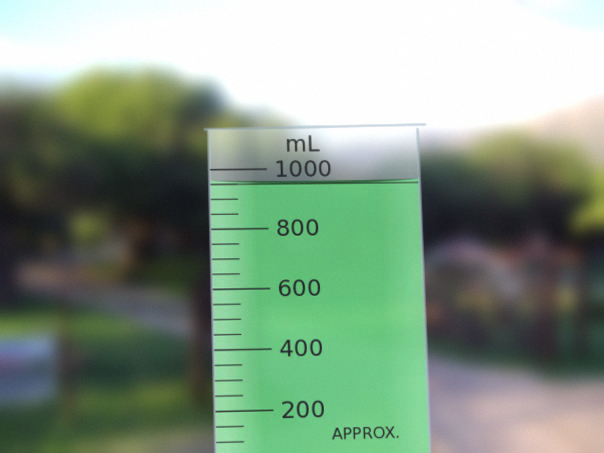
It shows 950; mL
